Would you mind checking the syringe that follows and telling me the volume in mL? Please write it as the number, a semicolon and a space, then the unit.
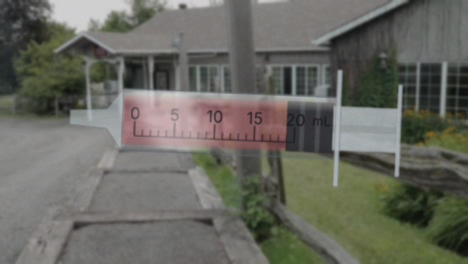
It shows 19; mL
